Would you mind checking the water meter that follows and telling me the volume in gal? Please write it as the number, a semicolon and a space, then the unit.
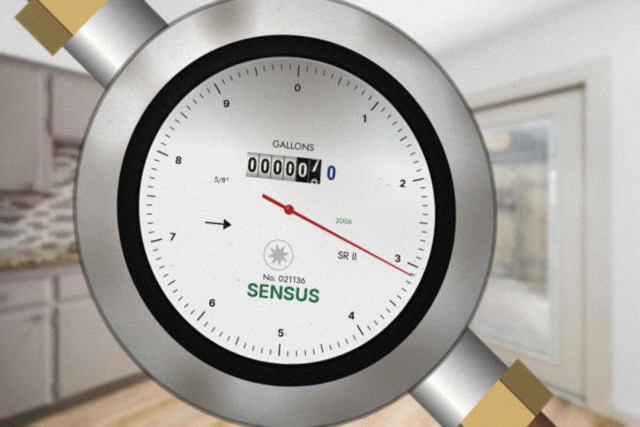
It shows 73.1; gal
